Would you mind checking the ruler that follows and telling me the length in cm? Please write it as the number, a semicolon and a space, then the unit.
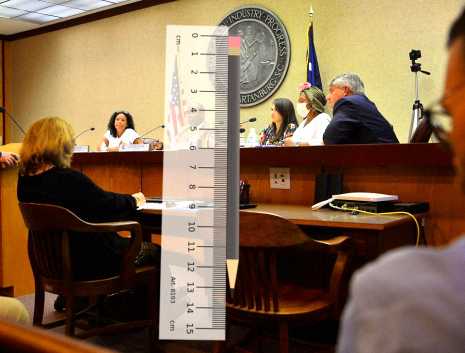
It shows 13.5; cm
